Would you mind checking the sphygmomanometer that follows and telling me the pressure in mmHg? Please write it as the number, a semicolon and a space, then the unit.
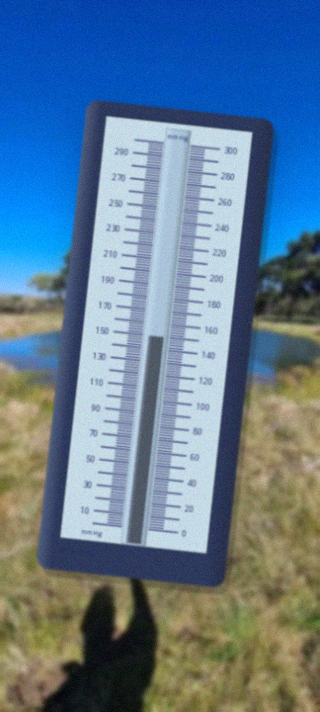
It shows 150; mmHg
